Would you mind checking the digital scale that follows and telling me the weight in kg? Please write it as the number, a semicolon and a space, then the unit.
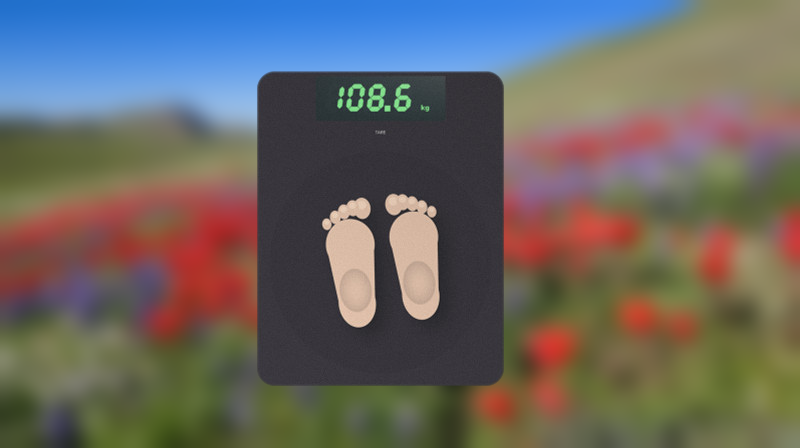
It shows 108.6; kg
